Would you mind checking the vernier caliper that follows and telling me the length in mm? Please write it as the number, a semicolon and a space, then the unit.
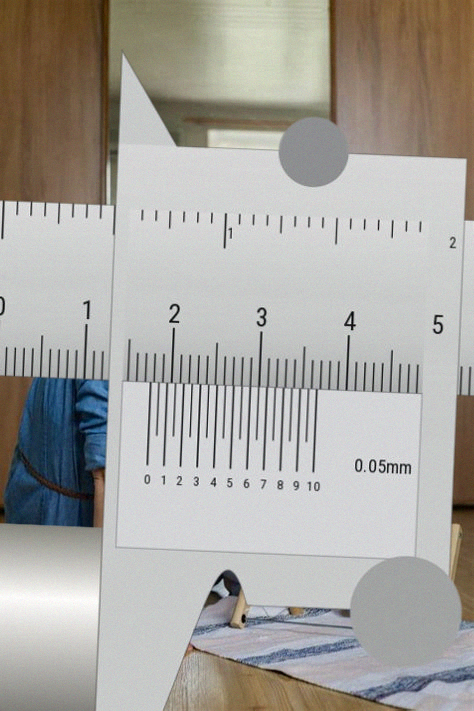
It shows 17.6; mm
